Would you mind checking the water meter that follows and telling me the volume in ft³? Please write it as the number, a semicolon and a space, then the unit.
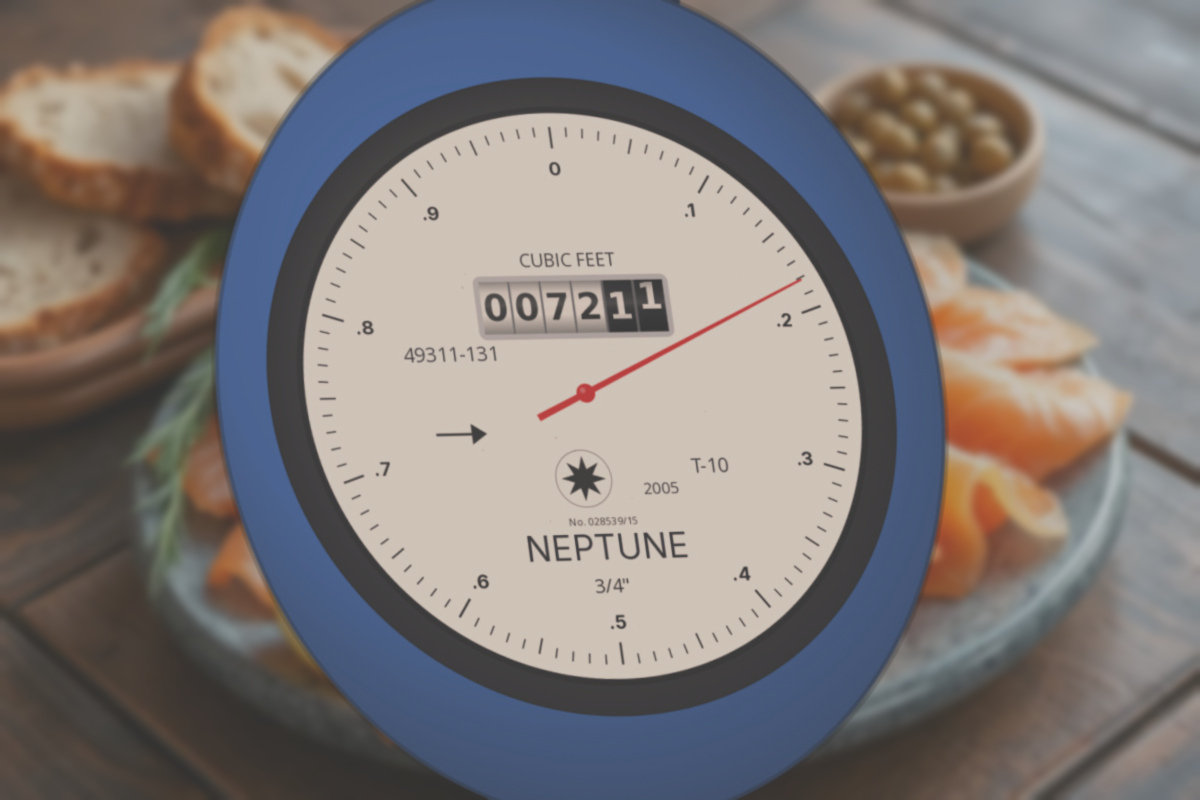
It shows 7211.18; ft³
